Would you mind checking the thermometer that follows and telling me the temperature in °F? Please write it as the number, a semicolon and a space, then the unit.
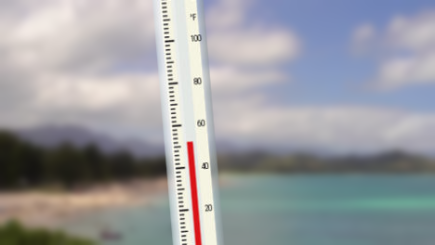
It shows 52; °F
